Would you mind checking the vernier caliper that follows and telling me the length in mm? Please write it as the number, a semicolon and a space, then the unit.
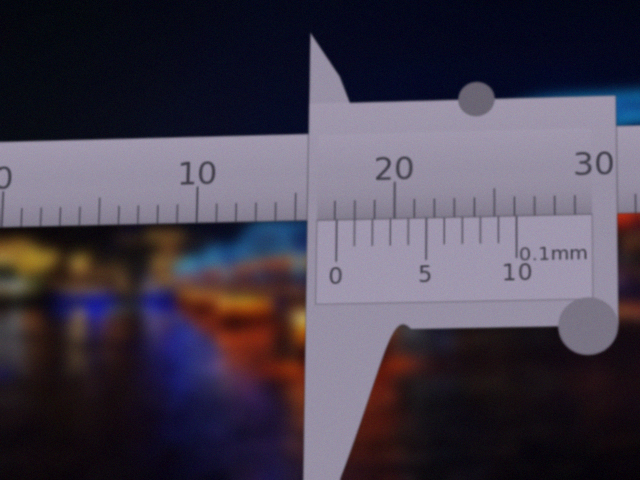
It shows 17.1; mm
